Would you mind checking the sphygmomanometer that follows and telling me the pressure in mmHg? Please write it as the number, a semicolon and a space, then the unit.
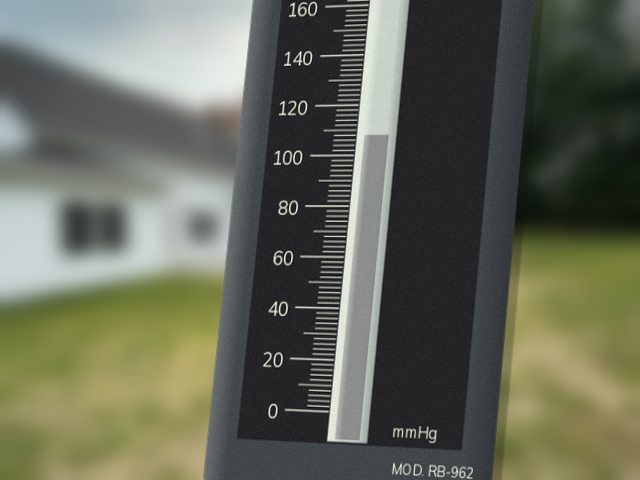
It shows 108; mmHg
